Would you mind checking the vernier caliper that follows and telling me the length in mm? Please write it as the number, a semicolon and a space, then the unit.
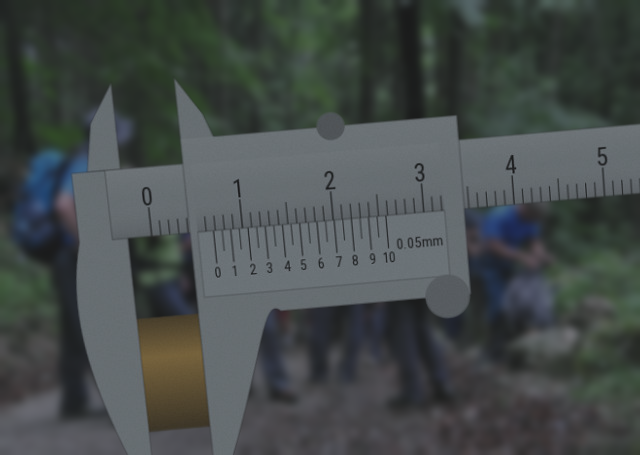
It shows 6.8; mm
